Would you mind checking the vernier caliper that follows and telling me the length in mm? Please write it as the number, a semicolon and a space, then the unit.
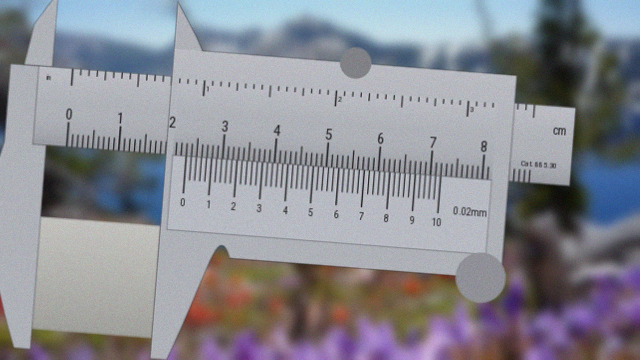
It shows 23.0; mm
